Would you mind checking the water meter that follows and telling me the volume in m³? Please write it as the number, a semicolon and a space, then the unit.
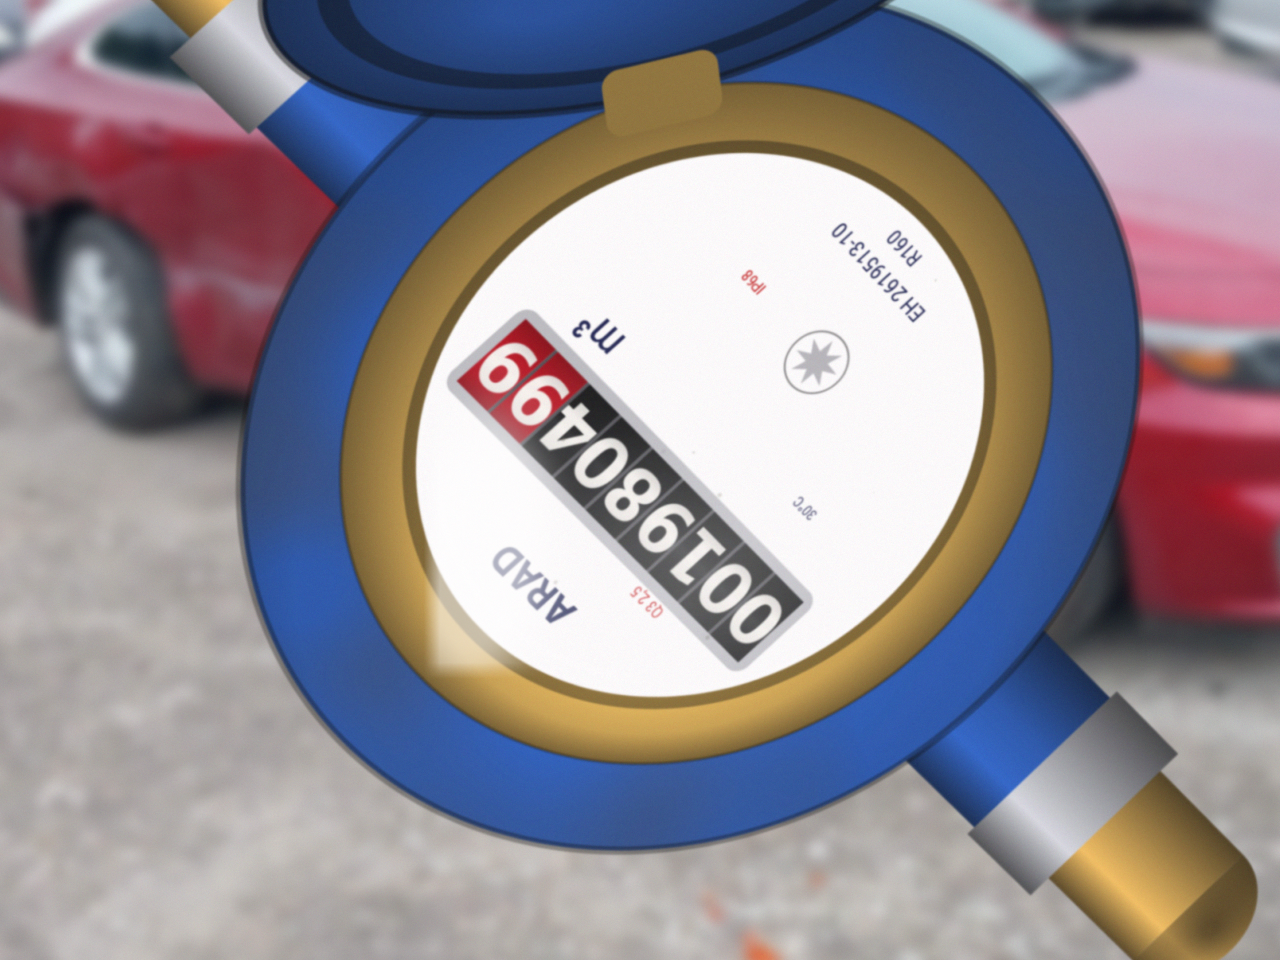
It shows 19804.99; m³
